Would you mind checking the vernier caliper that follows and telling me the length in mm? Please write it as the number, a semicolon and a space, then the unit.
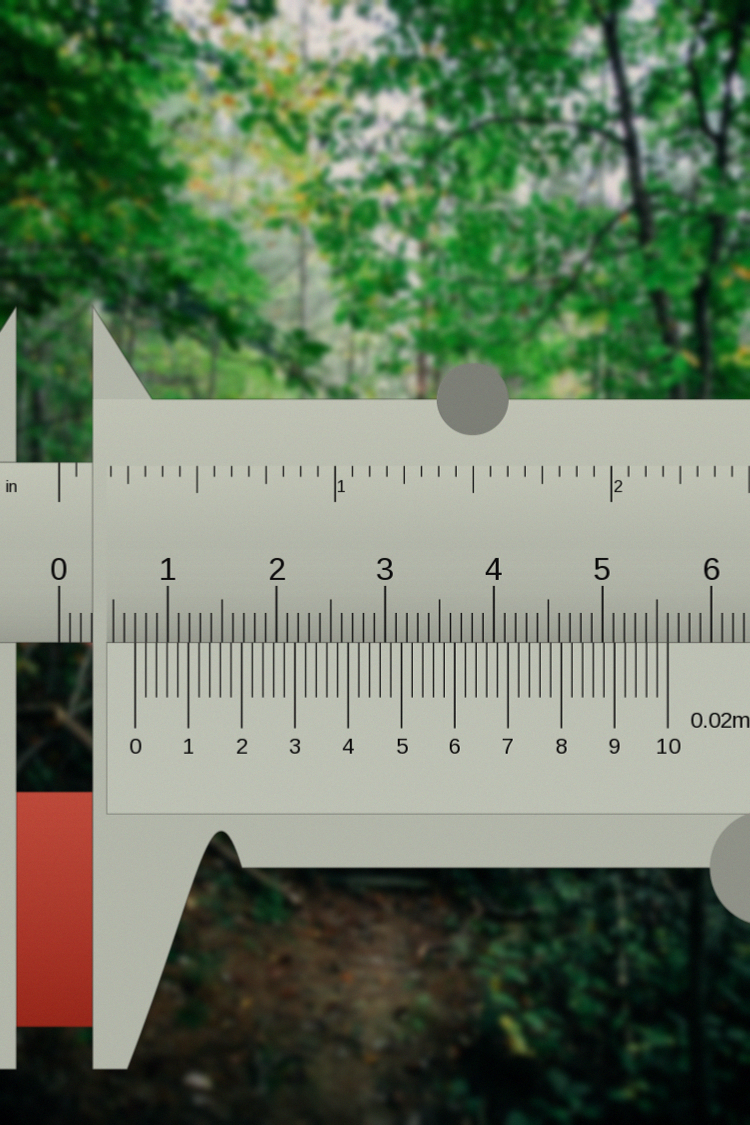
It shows 7.0; mm
